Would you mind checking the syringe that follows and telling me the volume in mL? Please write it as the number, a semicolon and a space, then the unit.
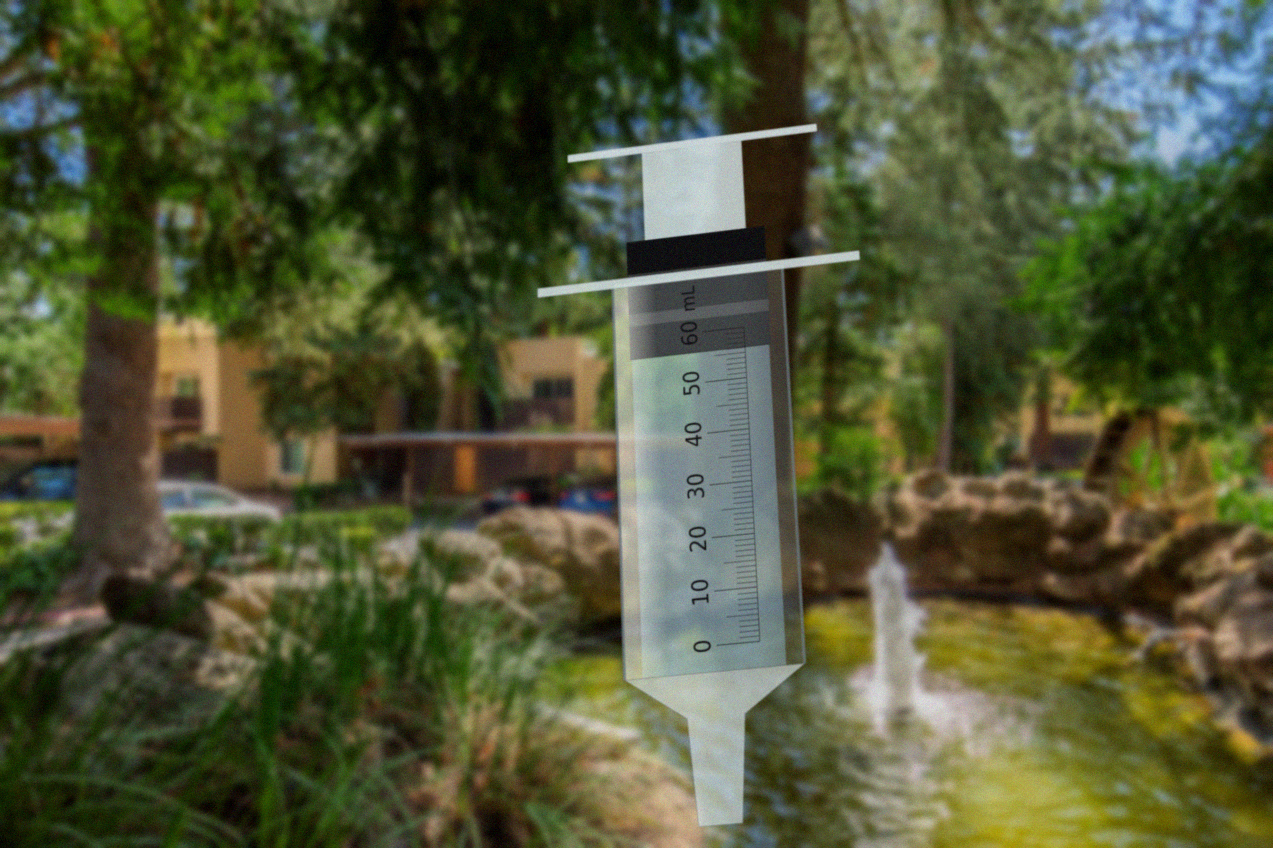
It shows 56; mL
